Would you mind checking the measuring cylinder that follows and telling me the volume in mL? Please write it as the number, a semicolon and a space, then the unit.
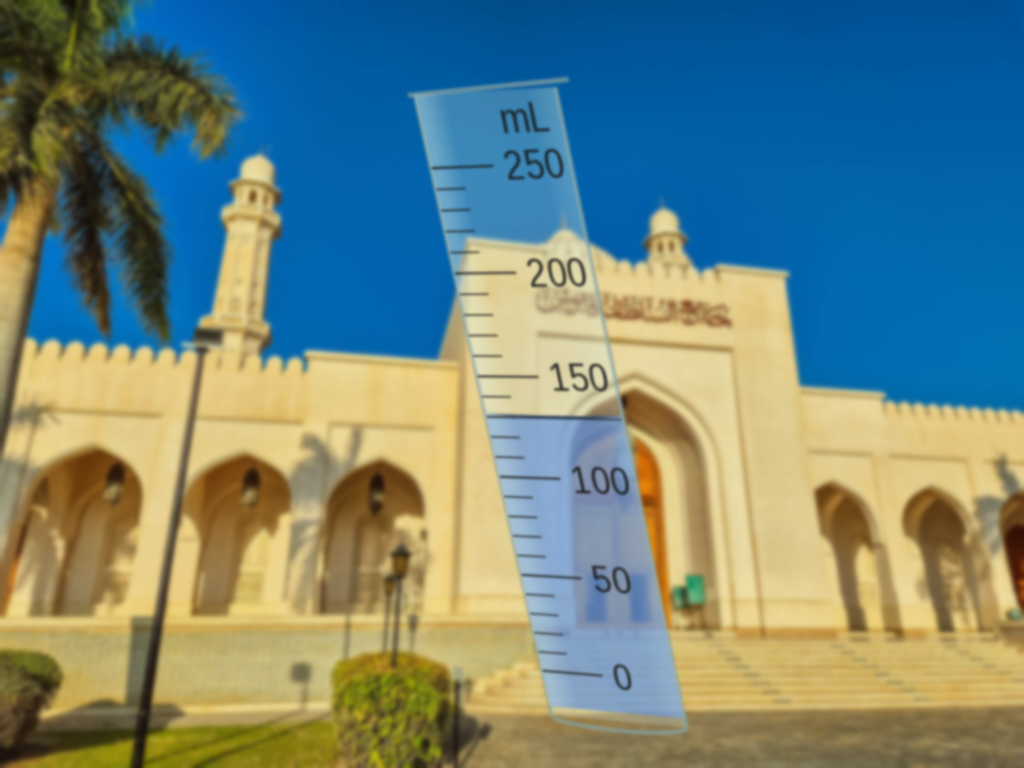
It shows 130; mL
